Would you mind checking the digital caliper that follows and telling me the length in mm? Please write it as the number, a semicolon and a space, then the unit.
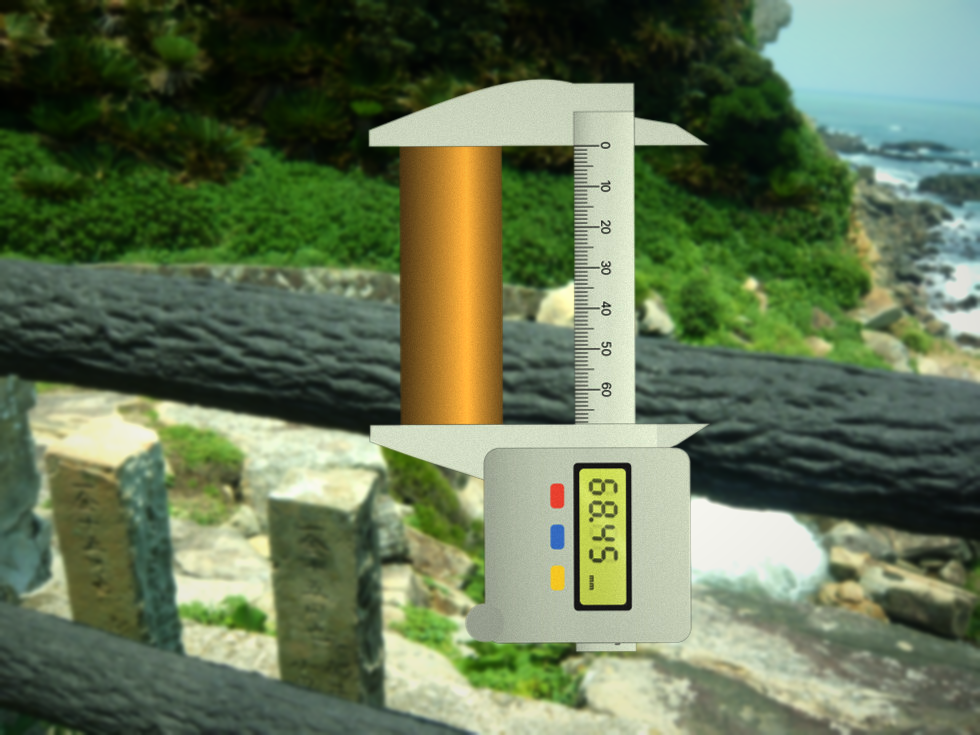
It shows 68.45; mm
